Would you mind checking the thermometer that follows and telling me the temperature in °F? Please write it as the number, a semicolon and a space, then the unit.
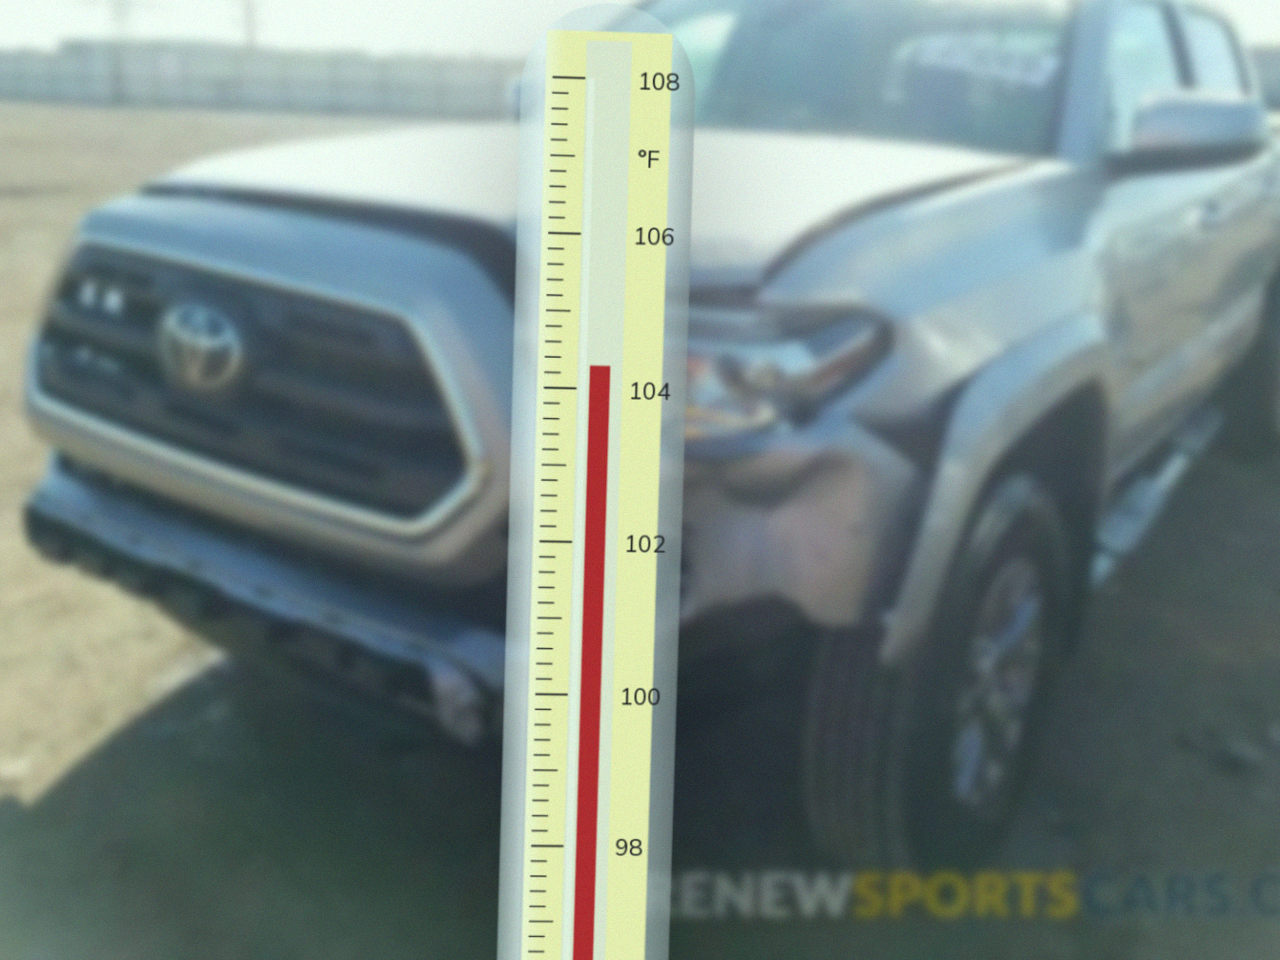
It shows 104.3; °F
